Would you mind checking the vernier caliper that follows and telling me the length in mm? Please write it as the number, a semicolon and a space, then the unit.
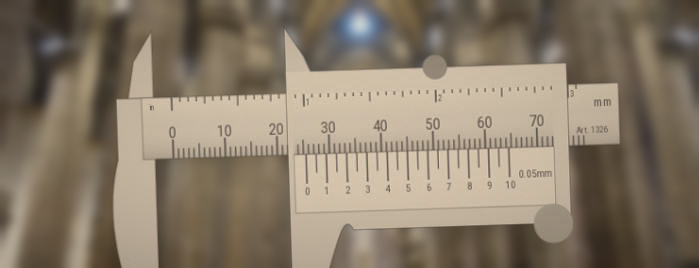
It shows 25.5; mm
